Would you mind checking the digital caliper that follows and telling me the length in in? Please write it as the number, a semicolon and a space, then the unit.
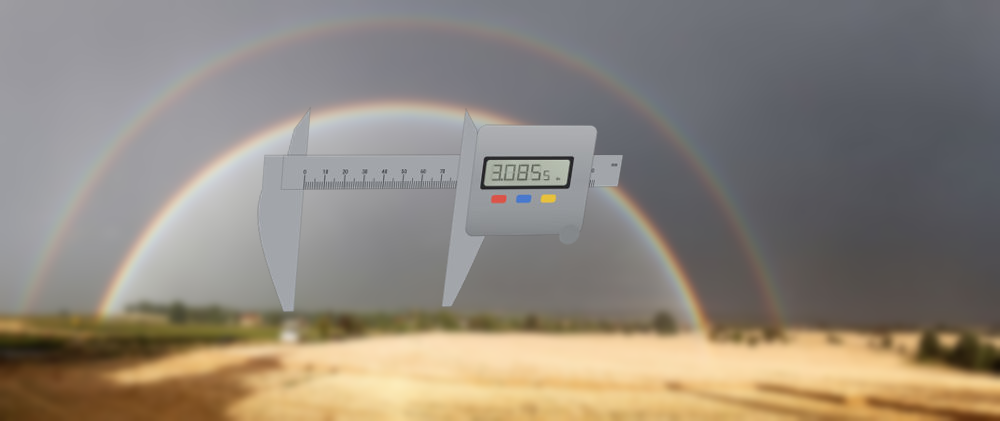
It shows 3.0855; in
